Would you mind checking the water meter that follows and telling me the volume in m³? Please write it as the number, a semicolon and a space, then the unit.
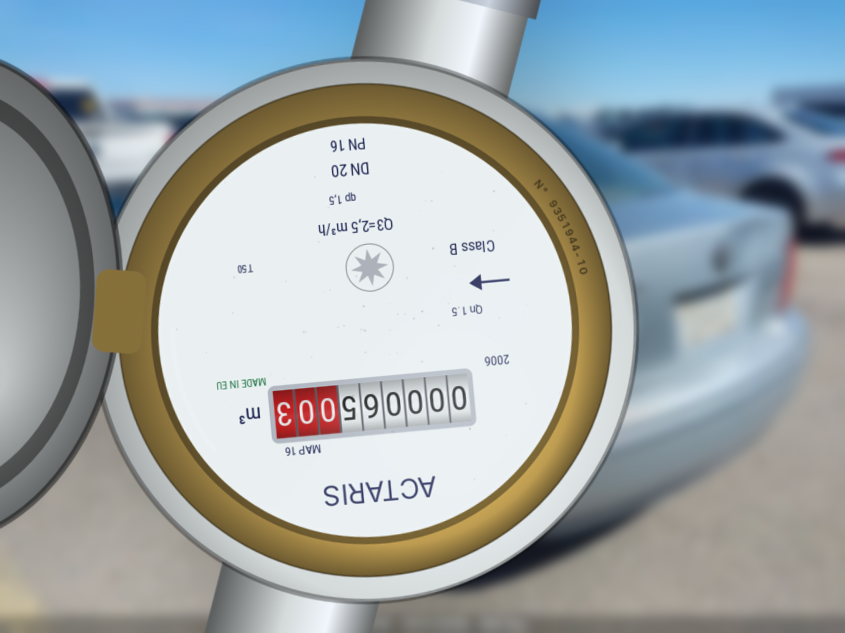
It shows 65.003; m³
